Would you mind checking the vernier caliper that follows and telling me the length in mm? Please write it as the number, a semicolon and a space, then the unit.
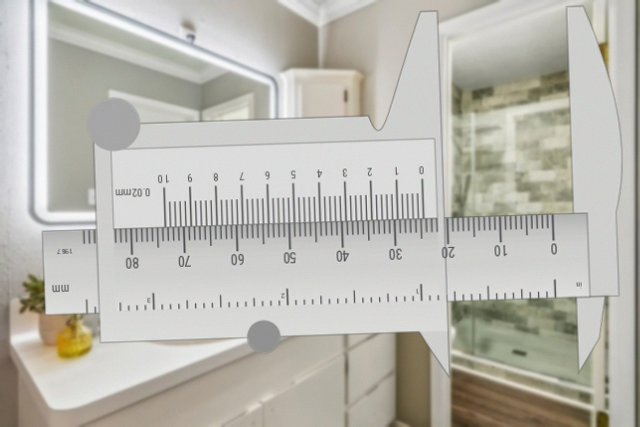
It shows 24.5; mm
